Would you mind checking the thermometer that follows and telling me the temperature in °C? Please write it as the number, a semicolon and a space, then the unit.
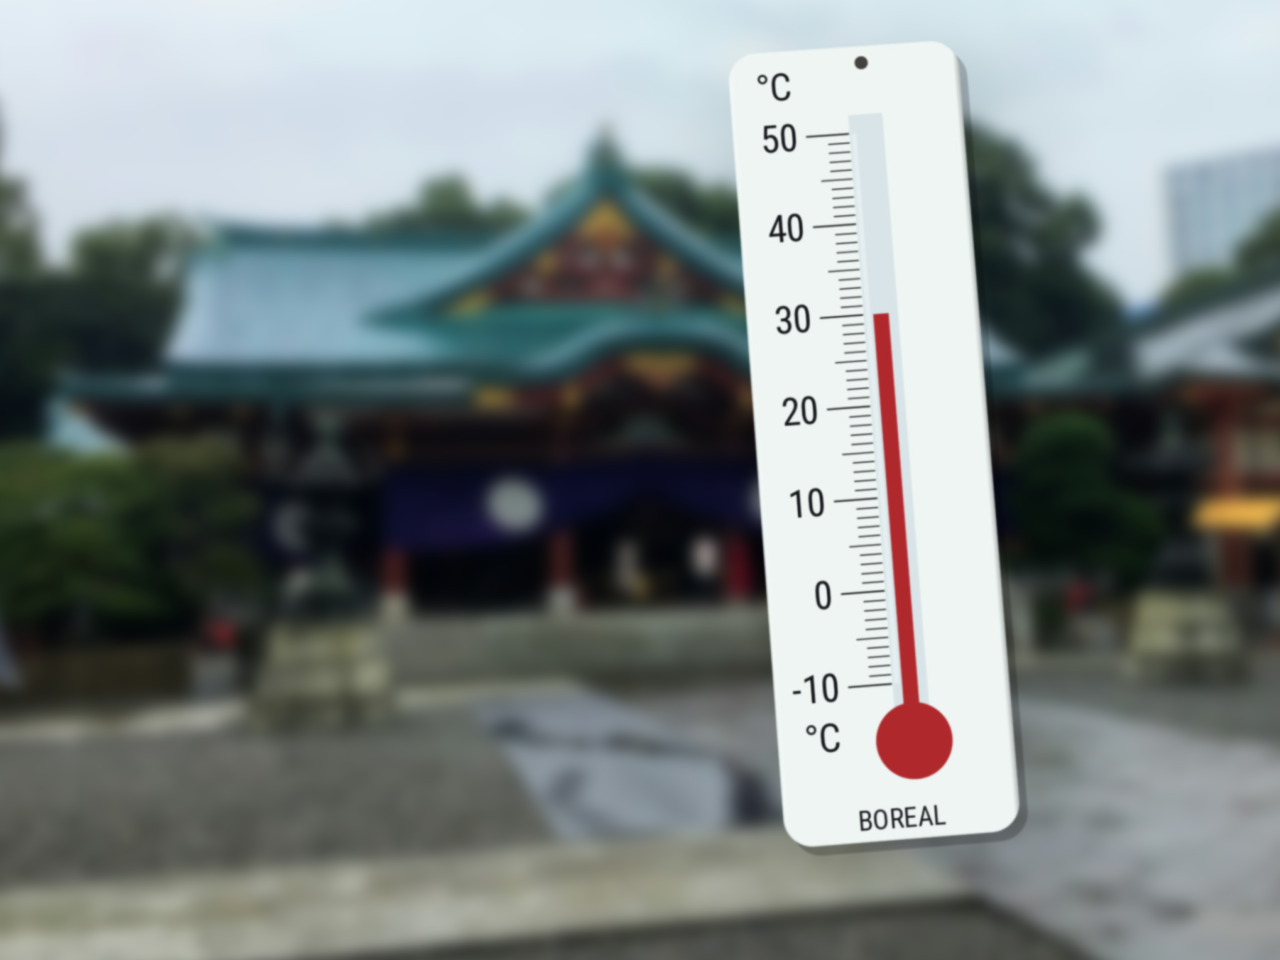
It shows 30; °C
